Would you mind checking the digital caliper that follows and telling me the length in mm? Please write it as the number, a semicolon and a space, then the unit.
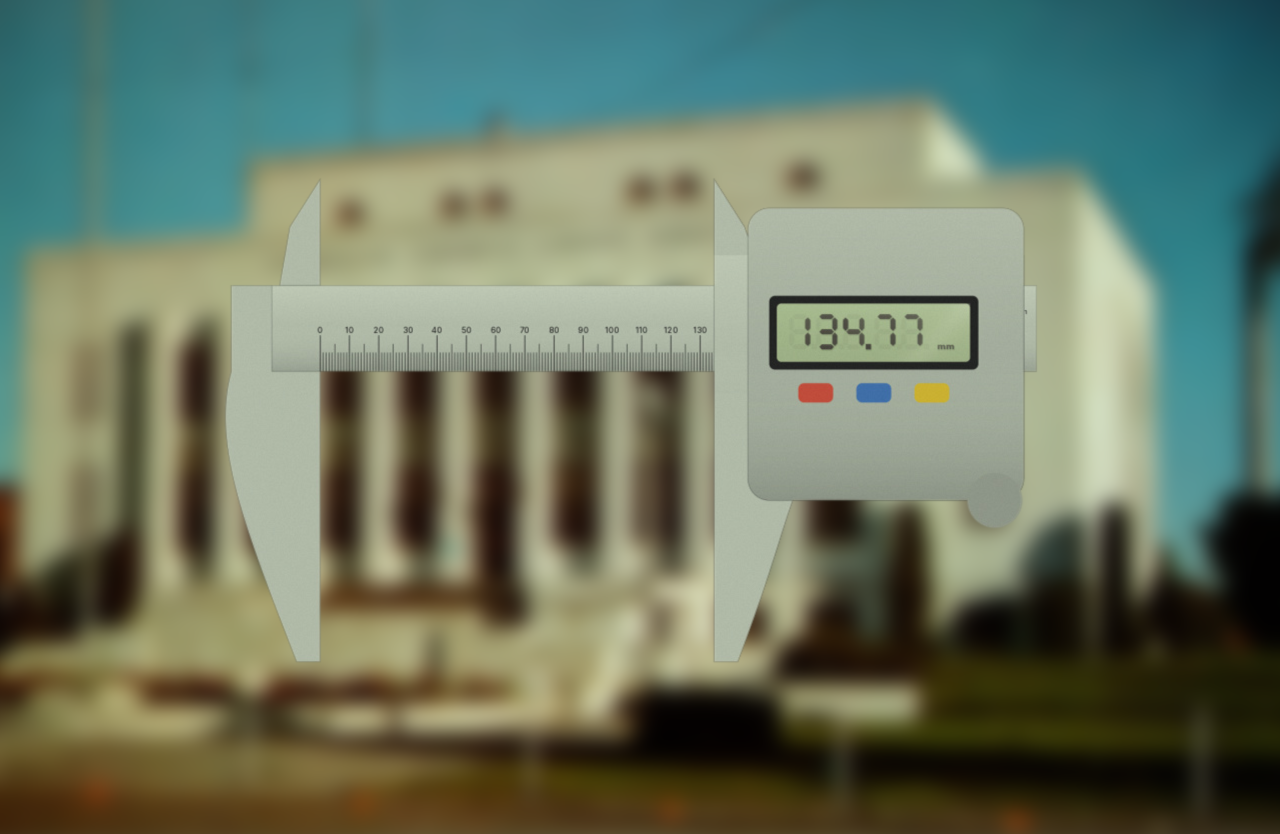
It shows 134.77; mm
